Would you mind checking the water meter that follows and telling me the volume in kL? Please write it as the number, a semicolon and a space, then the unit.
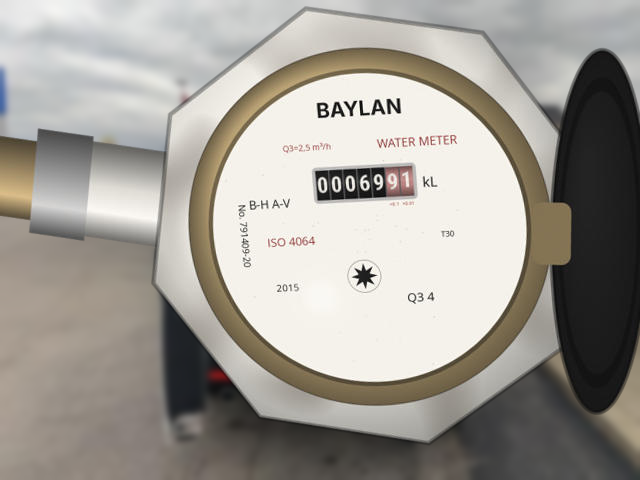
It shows 69.91; kL
